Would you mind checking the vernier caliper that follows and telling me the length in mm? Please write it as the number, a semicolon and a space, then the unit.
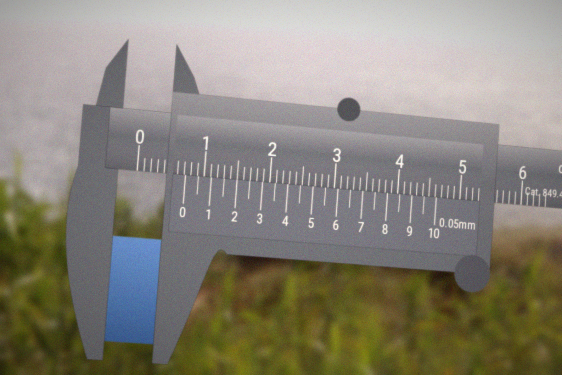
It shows 7.2; mm
